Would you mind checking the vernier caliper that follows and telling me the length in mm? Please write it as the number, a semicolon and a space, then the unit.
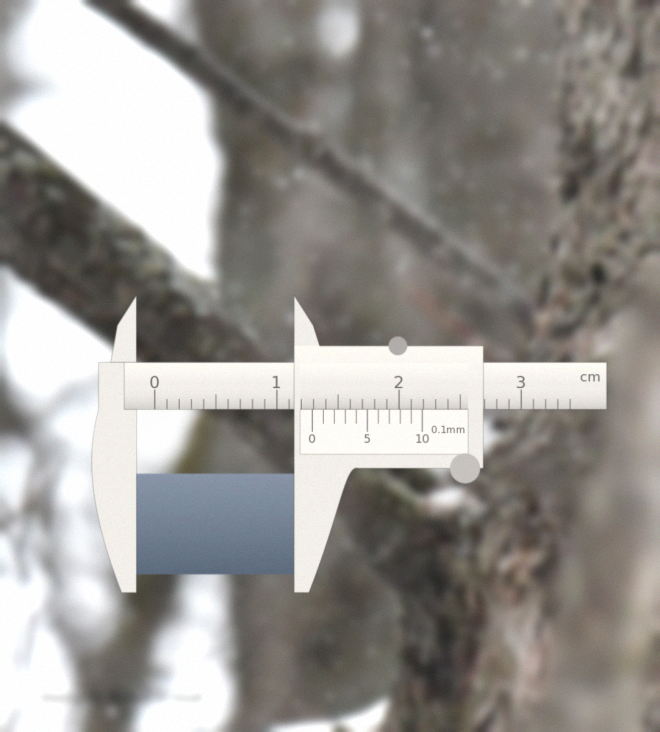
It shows 12.9; mm
